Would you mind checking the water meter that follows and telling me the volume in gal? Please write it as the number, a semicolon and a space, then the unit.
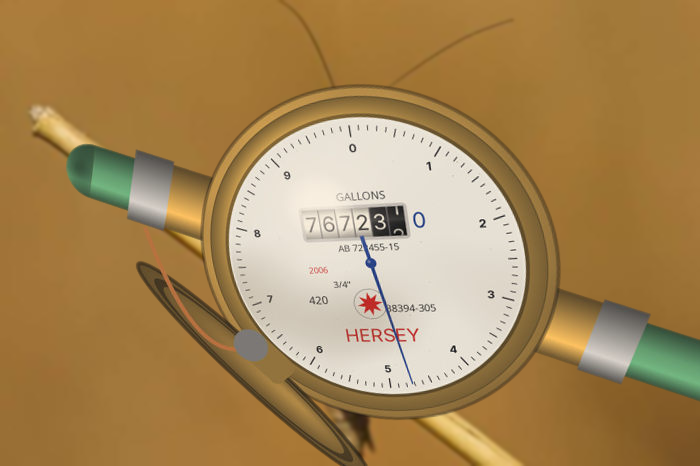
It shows 7672314.7; gal
